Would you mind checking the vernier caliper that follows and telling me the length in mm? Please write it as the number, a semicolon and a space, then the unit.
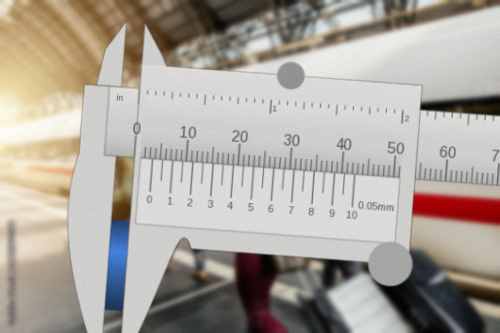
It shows 3.5; mm
